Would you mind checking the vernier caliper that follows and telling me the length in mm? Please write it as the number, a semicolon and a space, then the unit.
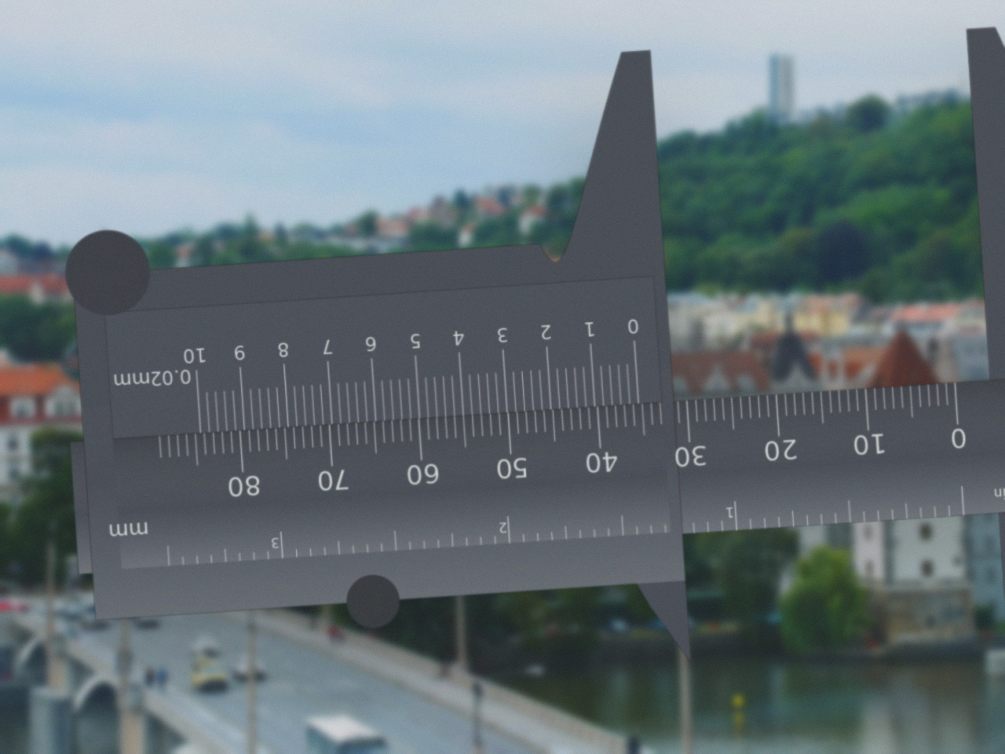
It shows 35.4; mm
